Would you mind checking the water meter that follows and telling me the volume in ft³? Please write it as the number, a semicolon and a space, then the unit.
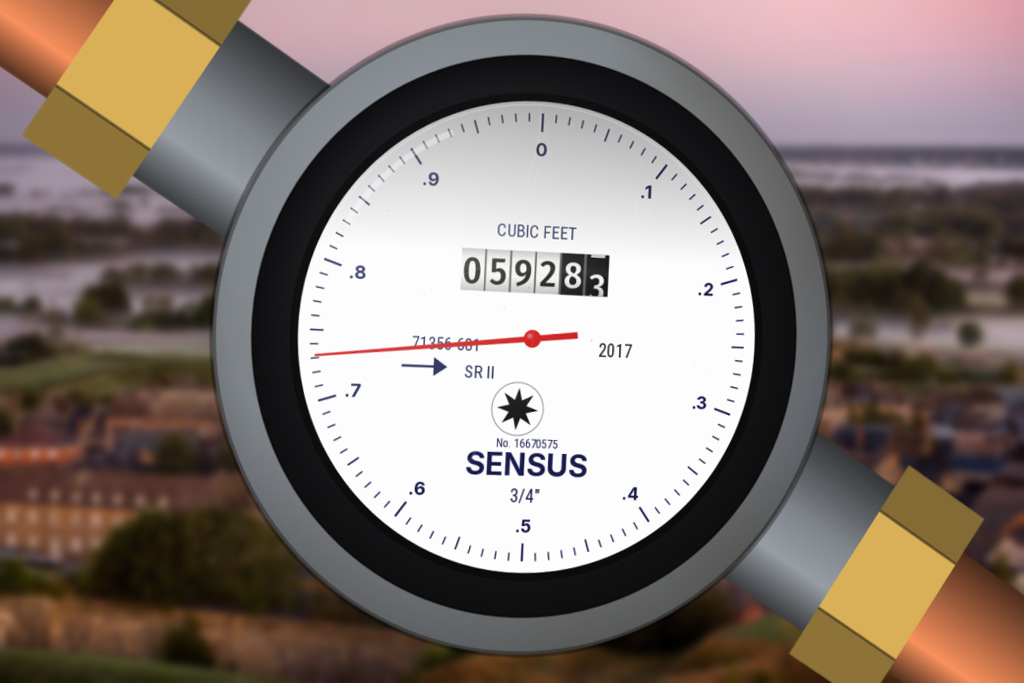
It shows 59282.73; ft³
